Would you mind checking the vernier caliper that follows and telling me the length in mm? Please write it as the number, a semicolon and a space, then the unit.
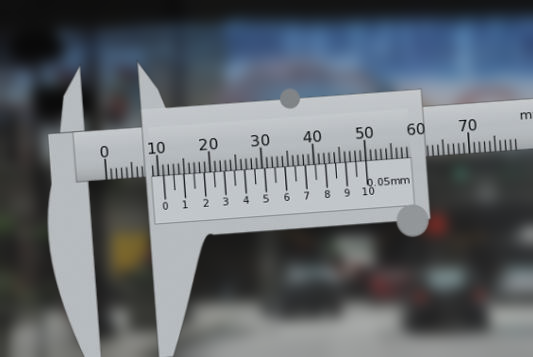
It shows 11.0; mm
